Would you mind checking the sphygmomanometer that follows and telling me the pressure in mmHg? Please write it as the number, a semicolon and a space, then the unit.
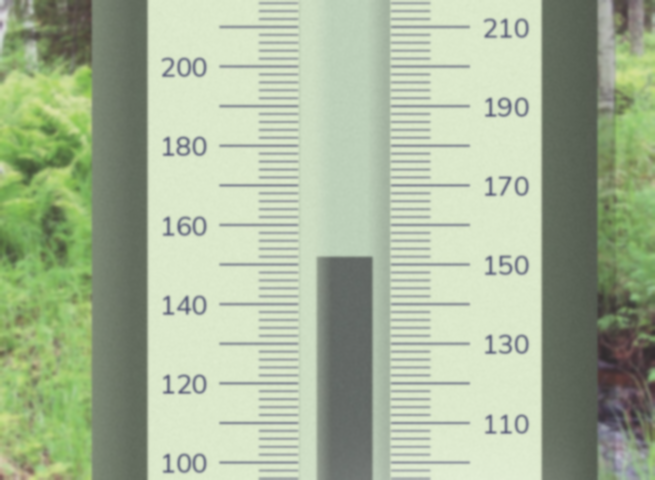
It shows 152; mmHg
